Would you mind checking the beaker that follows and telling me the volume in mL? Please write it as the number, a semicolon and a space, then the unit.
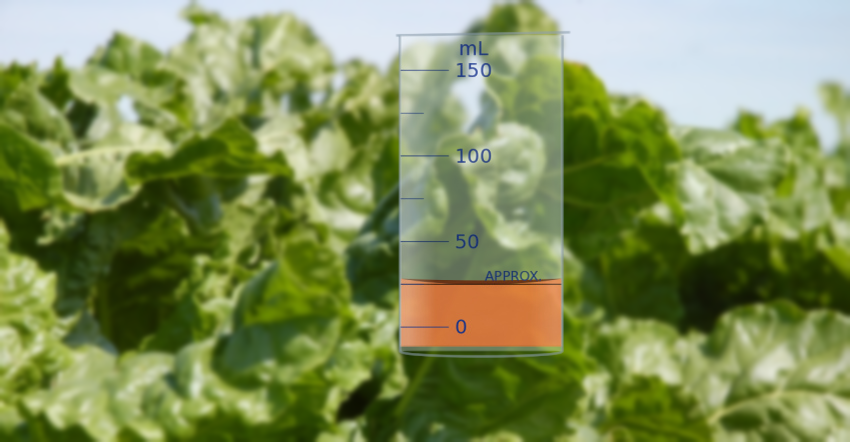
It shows 25; mL
